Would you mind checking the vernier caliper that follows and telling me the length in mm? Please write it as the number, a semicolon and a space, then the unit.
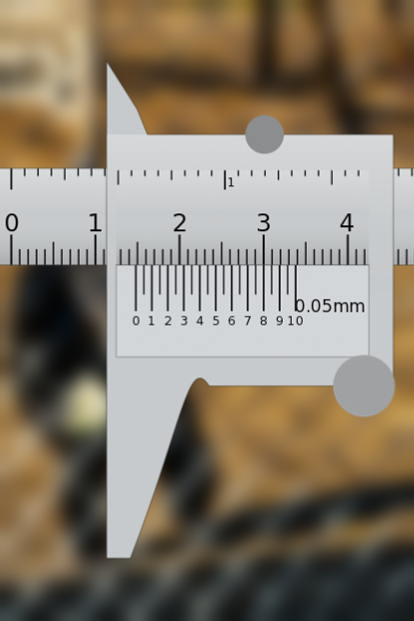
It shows 14.8; mm
